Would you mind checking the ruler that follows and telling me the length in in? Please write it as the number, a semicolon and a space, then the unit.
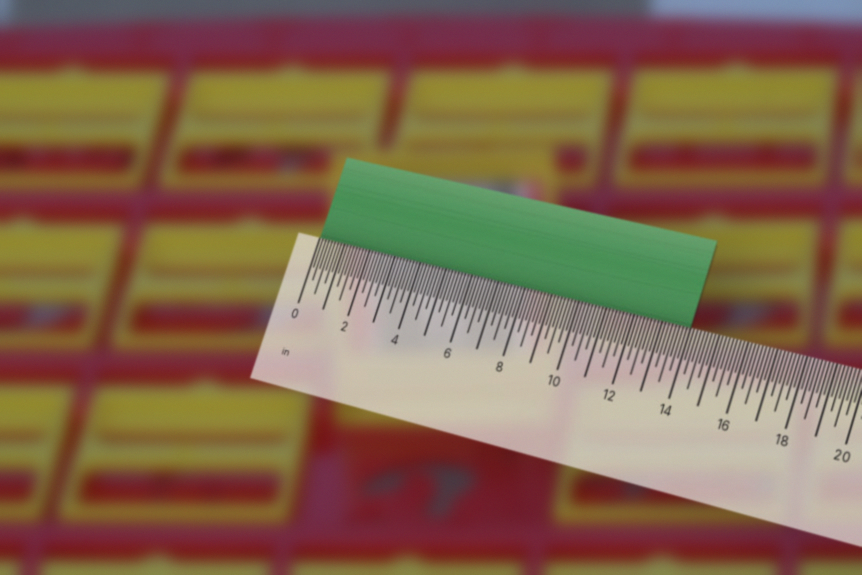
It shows 14; in
